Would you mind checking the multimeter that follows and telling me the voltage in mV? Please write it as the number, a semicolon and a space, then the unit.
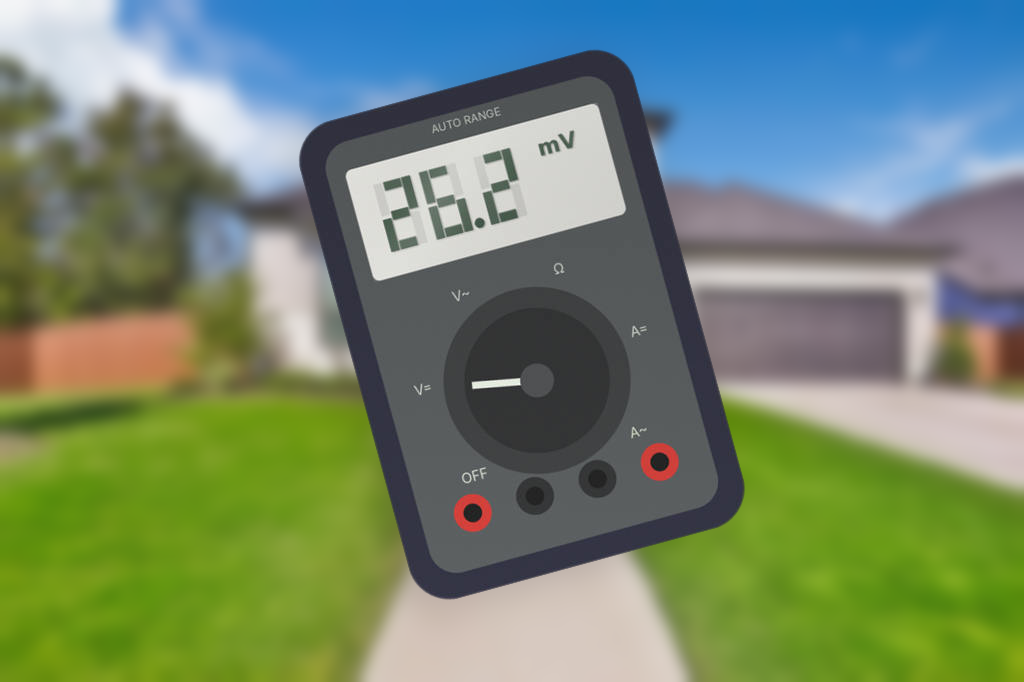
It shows 26.2; mV
